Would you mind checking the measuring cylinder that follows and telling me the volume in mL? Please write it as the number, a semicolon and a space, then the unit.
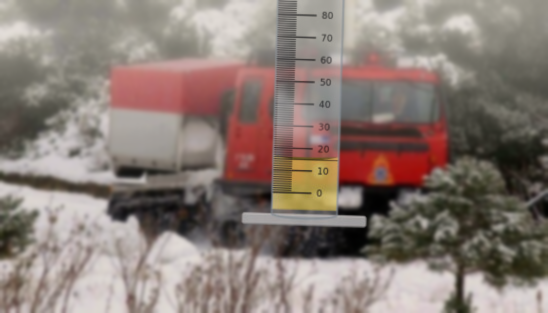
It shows 15; mL
